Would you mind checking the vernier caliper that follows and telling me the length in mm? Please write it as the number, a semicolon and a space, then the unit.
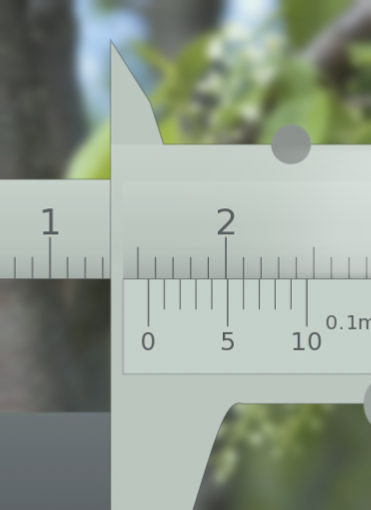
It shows 15.6; mm
